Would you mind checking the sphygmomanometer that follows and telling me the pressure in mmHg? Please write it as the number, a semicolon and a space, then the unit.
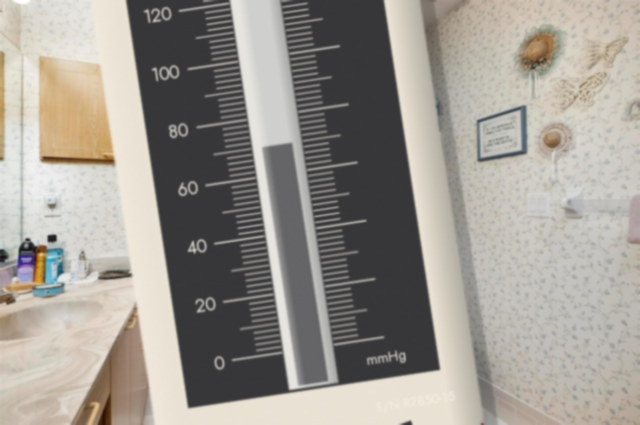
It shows 70; mmHg
